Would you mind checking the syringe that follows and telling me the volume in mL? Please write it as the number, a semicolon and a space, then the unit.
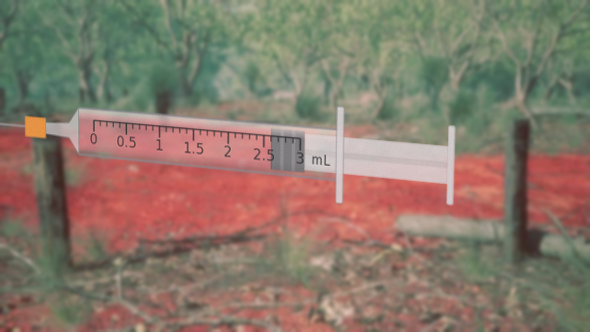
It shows 2.6; mL
